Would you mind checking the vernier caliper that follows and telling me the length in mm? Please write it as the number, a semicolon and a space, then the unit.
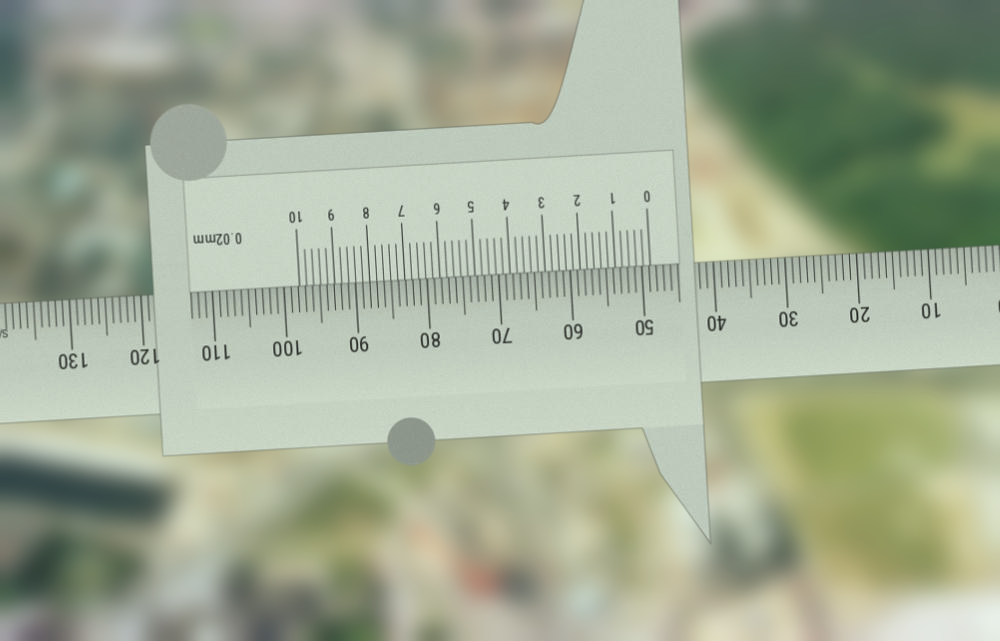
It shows 48.8; mm
